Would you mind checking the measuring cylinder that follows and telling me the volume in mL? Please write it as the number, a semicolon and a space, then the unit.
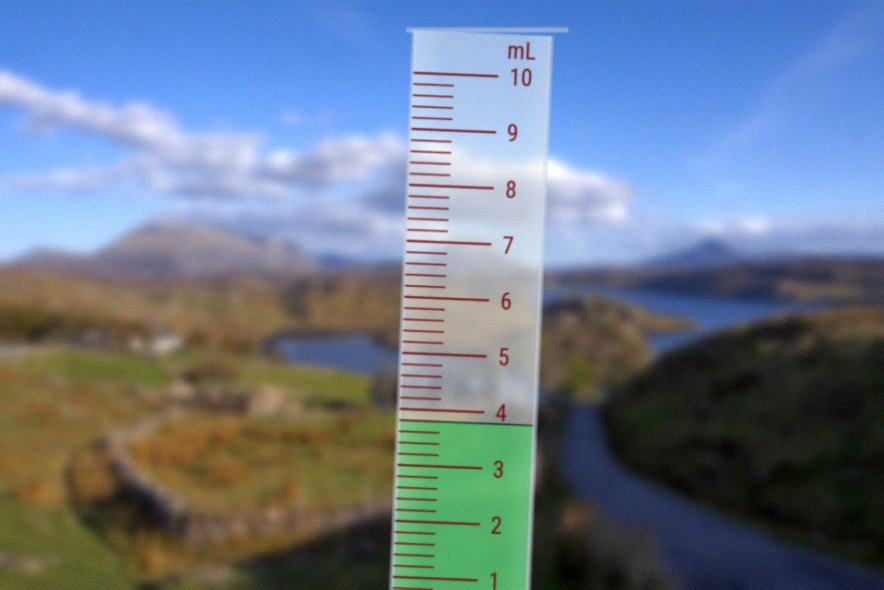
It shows 3.8; mL
